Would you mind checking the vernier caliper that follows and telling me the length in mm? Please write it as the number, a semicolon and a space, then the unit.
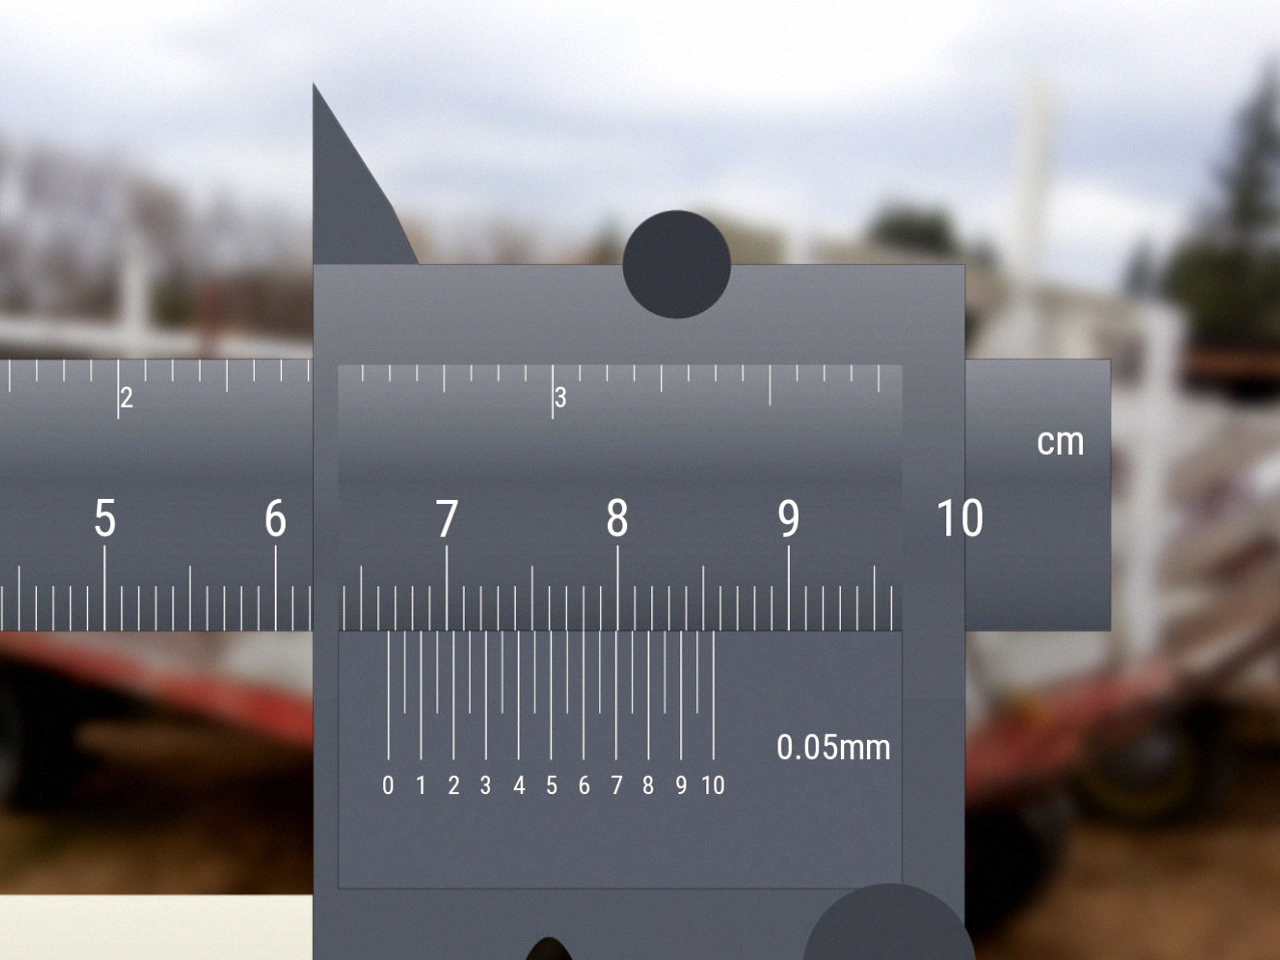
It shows 66.6; mm
